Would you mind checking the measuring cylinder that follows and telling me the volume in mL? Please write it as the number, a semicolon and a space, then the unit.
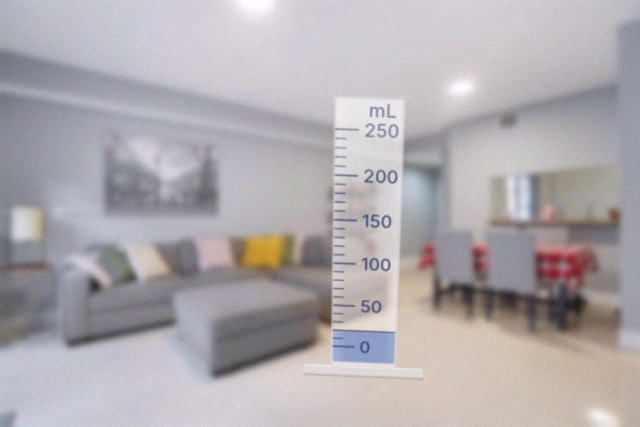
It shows 20; mL
